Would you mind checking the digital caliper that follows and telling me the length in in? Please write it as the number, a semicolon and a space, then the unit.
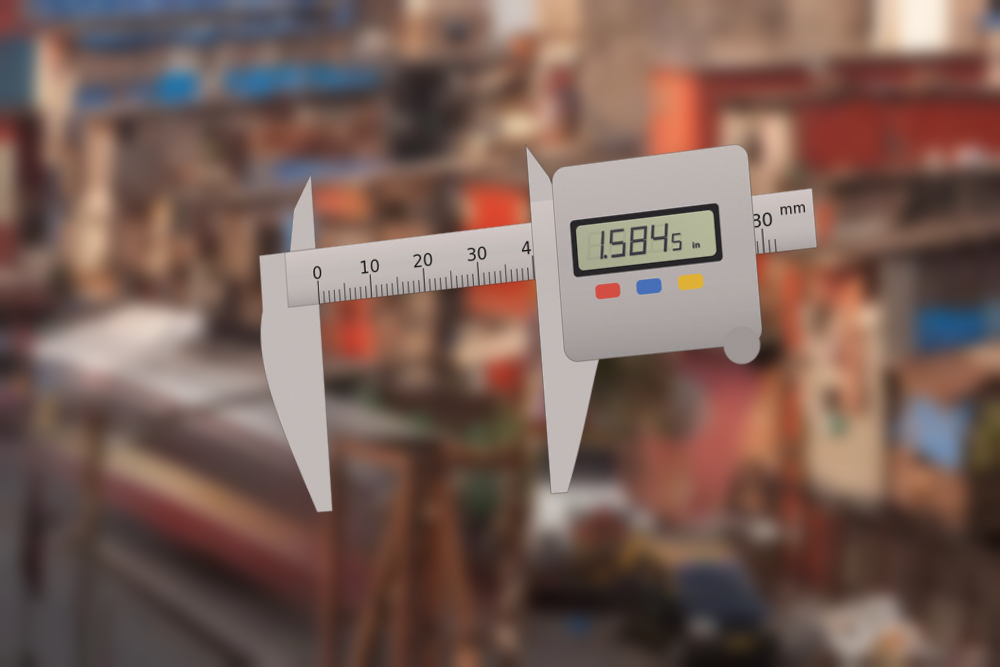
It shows 1.5845; in
